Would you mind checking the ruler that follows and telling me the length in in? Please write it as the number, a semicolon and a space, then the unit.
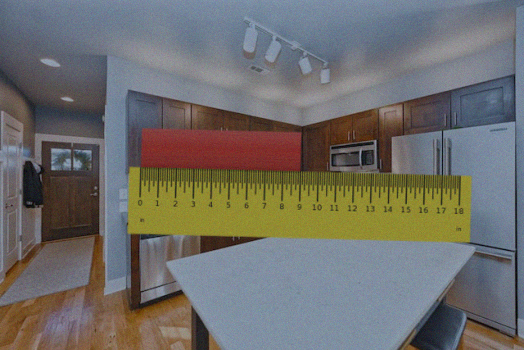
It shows 9; in
